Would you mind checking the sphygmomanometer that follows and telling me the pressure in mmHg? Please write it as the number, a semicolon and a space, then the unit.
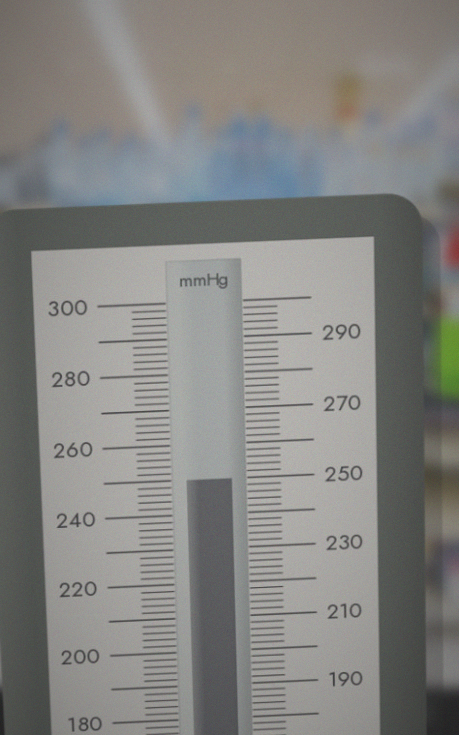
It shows 250; mmHg
